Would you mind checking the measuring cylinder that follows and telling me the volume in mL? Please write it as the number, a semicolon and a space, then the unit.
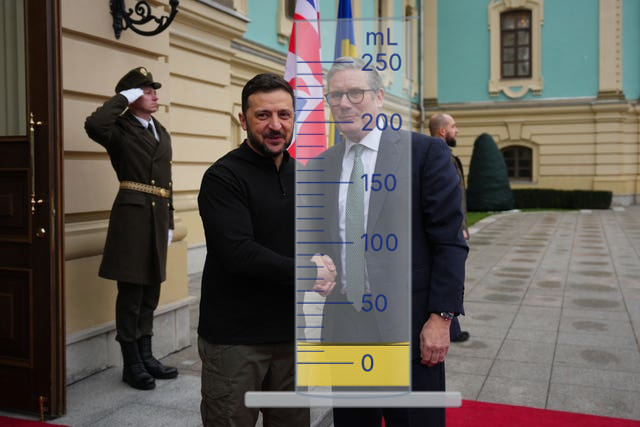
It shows 15; mL
